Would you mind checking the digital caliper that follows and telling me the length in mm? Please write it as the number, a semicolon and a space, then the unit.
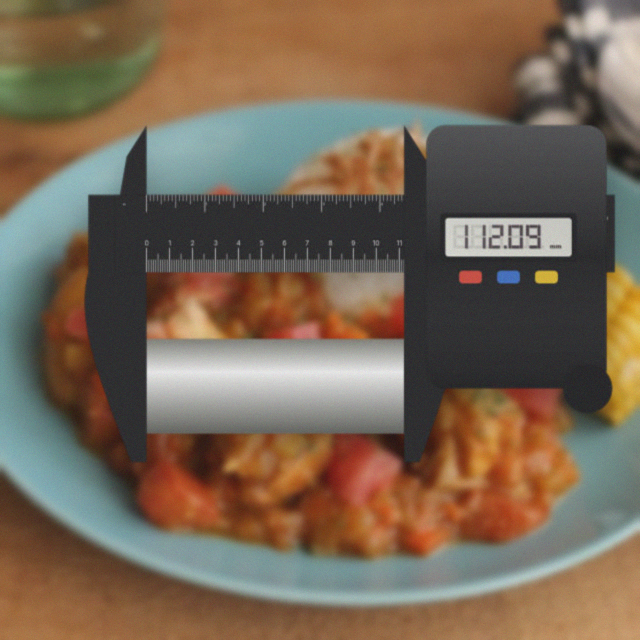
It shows 112.09; mm
